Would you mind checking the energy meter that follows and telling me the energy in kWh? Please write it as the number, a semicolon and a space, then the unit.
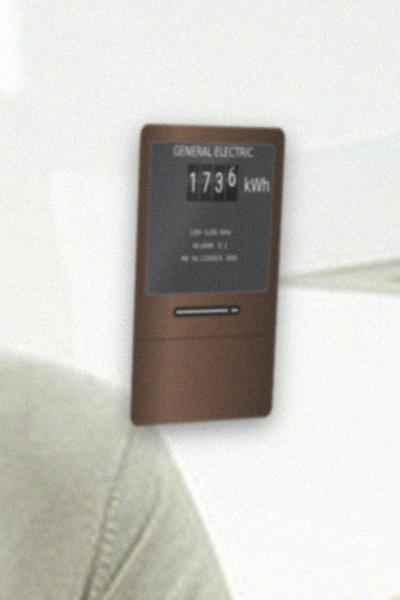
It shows 1736; kWh
